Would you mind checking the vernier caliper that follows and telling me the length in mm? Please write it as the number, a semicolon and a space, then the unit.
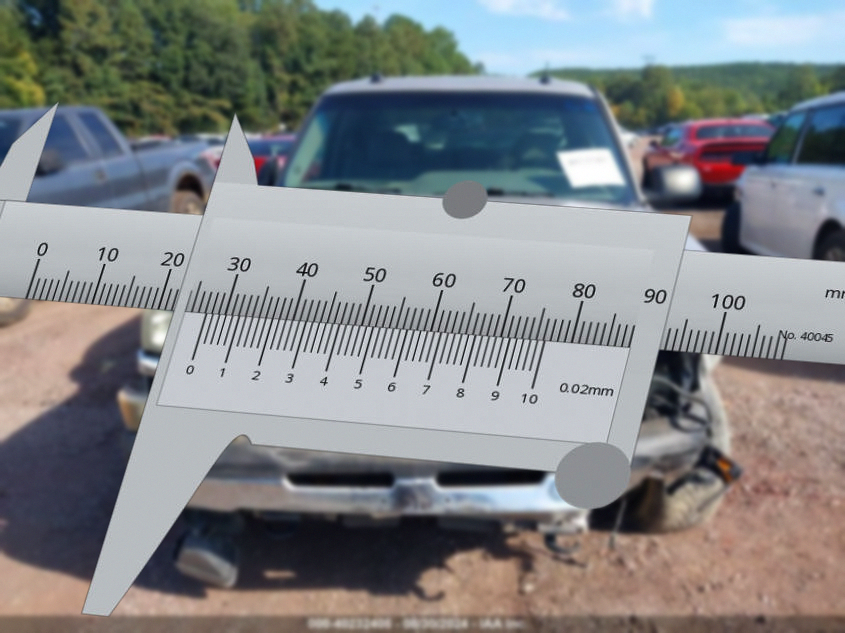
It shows 27.2; mm
